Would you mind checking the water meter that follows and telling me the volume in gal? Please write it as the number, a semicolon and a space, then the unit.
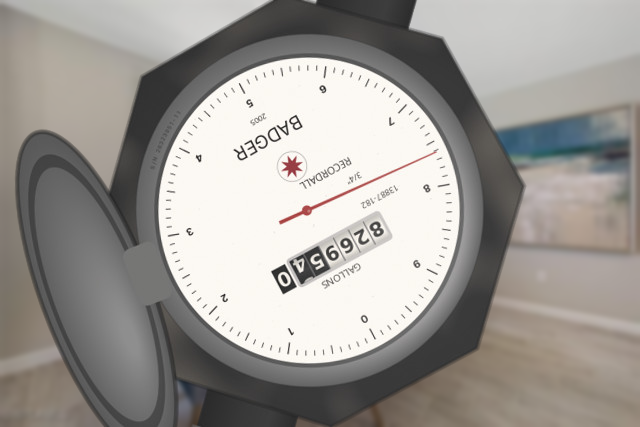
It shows 8269537.6; gal
